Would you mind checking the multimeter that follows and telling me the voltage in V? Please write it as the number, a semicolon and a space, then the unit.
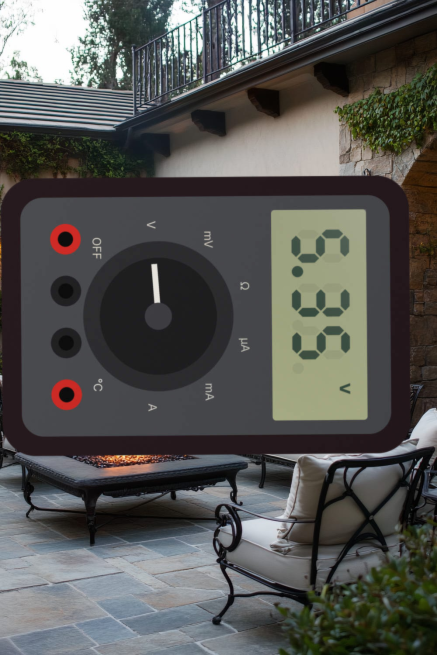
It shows 5.35; V
